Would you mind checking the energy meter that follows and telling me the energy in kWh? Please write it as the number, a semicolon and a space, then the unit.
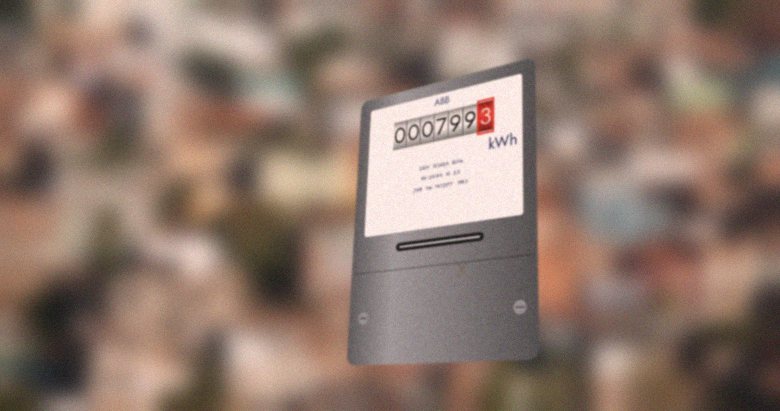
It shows 799.3; kWh
